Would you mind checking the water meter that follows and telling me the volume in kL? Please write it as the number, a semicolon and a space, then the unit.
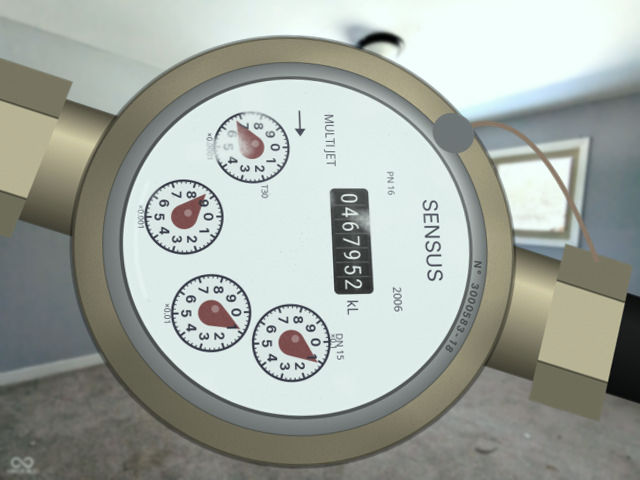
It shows 467952.1086; kL
